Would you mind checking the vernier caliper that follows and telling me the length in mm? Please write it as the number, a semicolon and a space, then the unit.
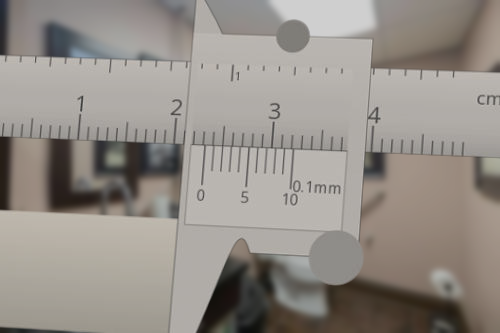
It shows 23.2; mm
